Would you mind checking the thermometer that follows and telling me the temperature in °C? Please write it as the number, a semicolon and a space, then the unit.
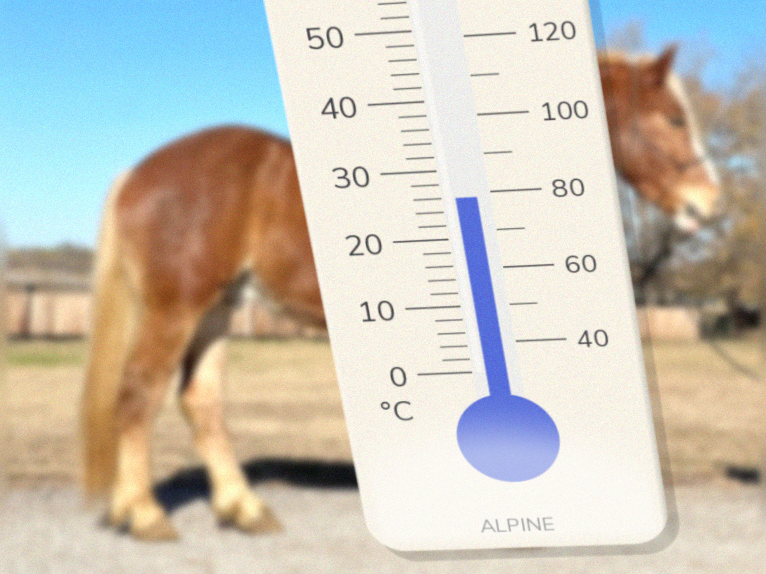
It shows 26; °C
